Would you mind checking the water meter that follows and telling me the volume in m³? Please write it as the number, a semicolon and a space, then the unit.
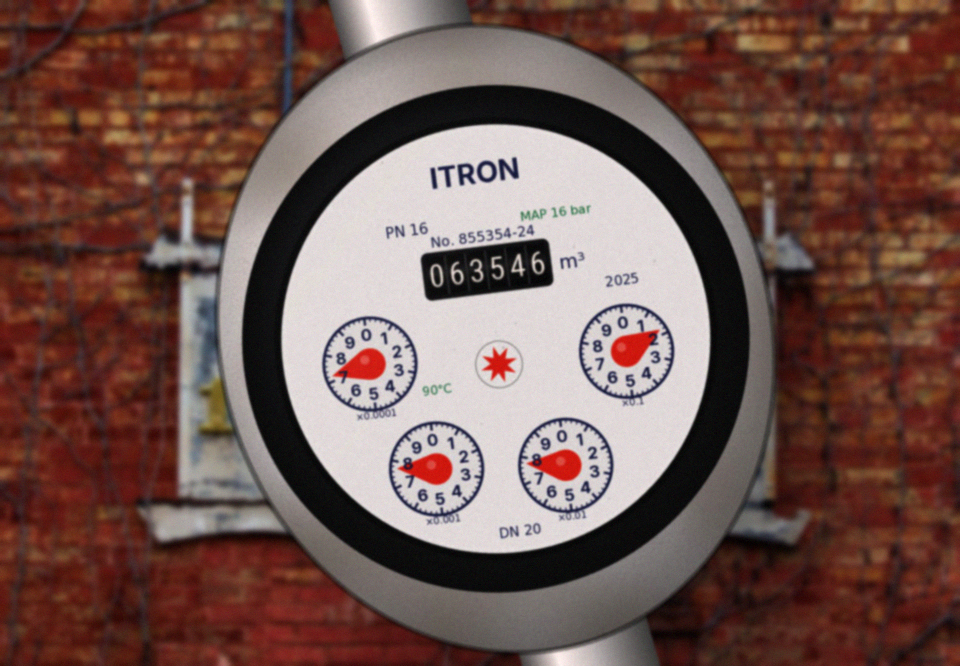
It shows 63546.1777; m³
